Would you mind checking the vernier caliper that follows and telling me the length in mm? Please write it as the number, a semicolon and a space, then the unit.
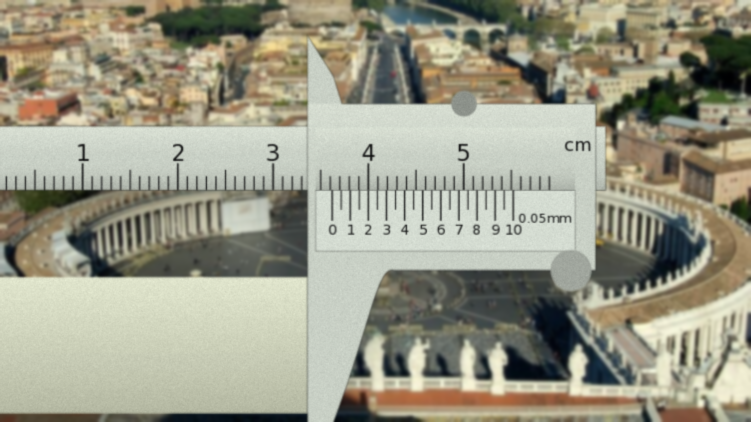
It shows 36.2; mm
